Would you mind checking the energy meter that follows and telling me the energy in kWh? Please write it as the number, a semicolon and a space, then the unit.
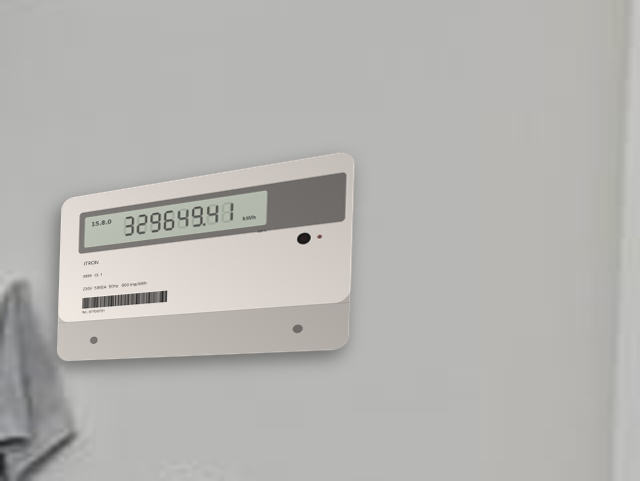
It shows 329649.41; kWh
